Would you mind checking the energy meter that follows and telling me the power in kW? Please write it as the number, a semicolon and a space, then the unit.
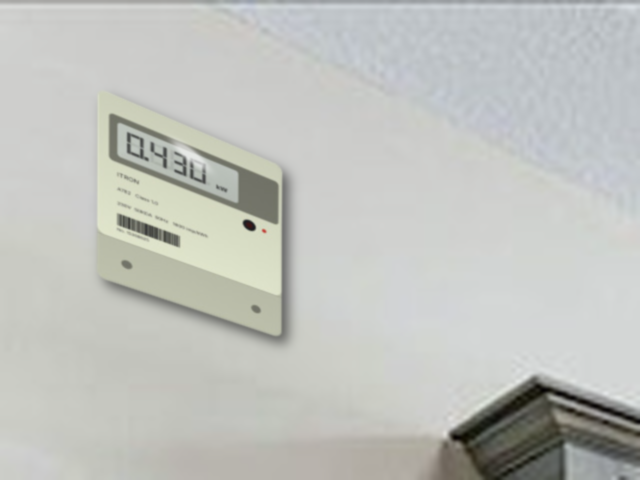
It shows 0.430; kW
